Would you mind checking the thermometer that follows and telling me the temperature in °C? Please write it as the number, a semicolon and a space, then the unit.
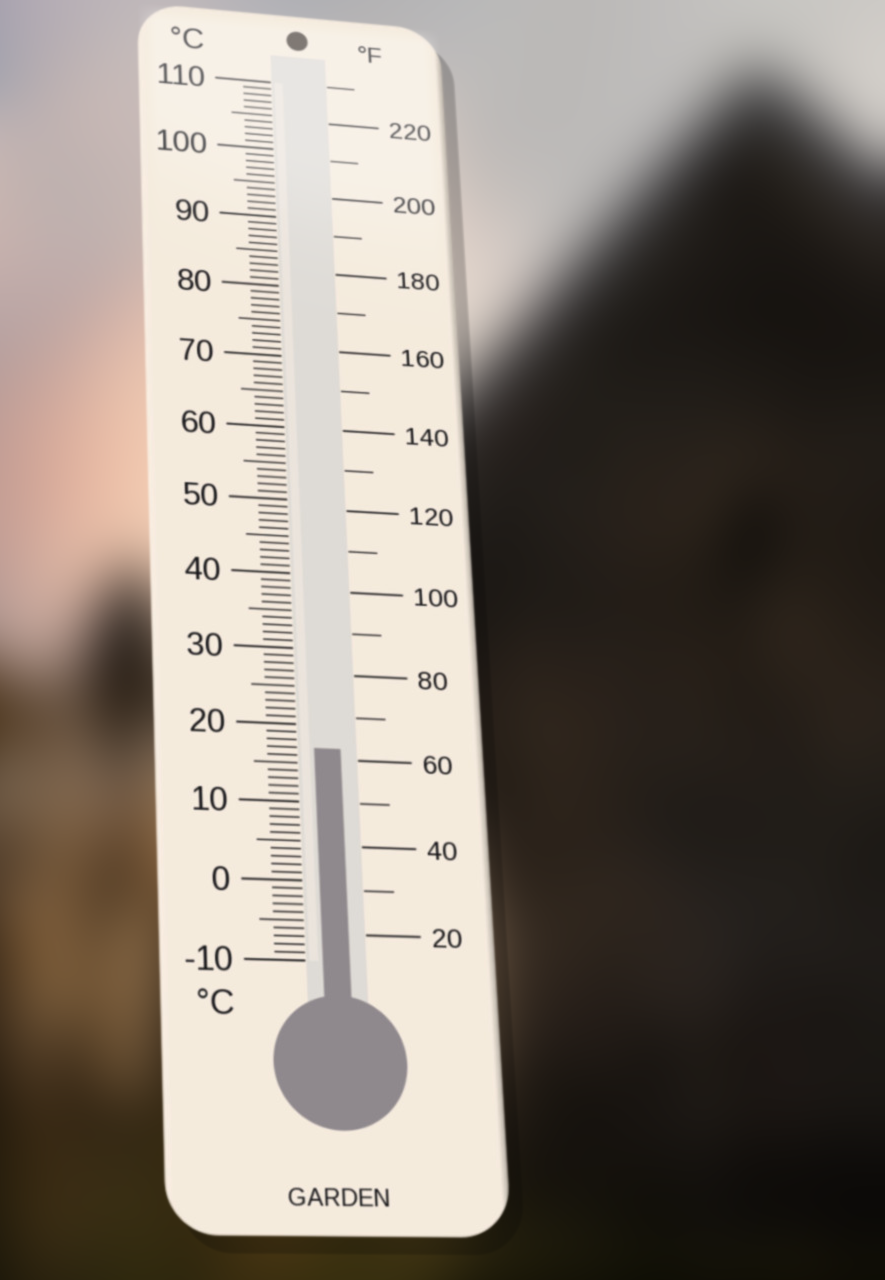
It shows 17; °C
